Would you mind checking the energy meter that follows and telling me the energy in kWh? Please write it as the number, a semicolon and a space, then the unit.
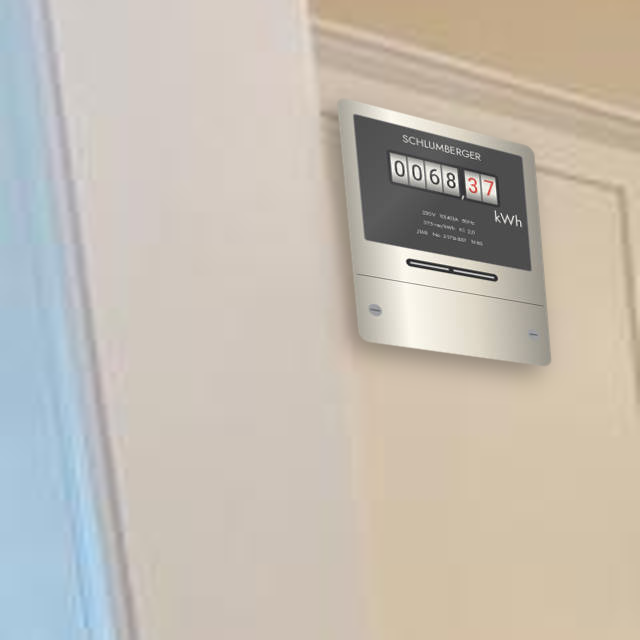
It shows 68.37; kWh
